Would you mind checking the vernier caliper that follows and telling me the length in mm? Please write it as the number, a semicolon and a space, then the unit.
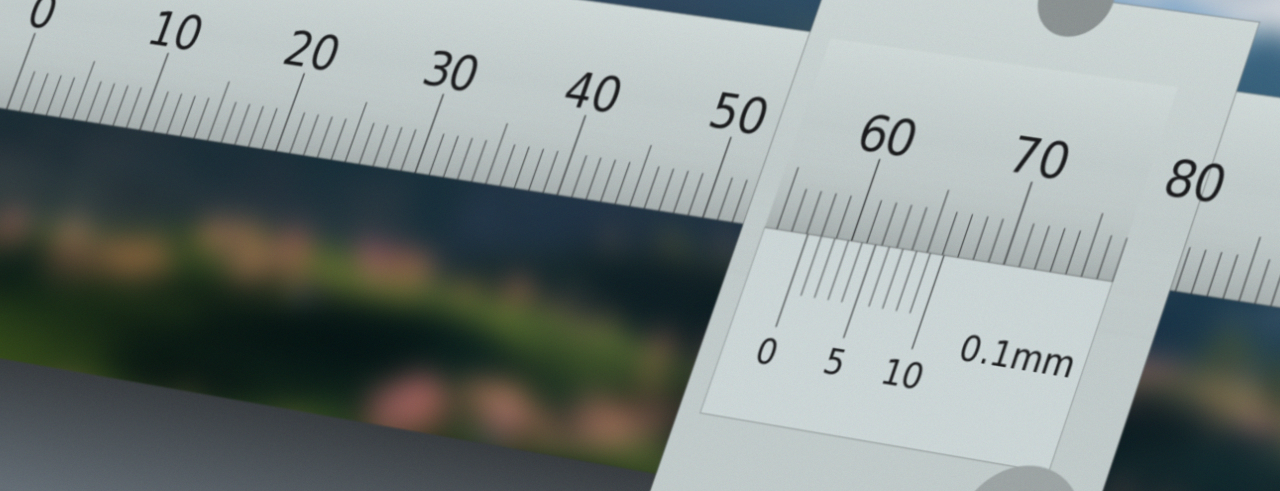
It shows 57.1; mm
